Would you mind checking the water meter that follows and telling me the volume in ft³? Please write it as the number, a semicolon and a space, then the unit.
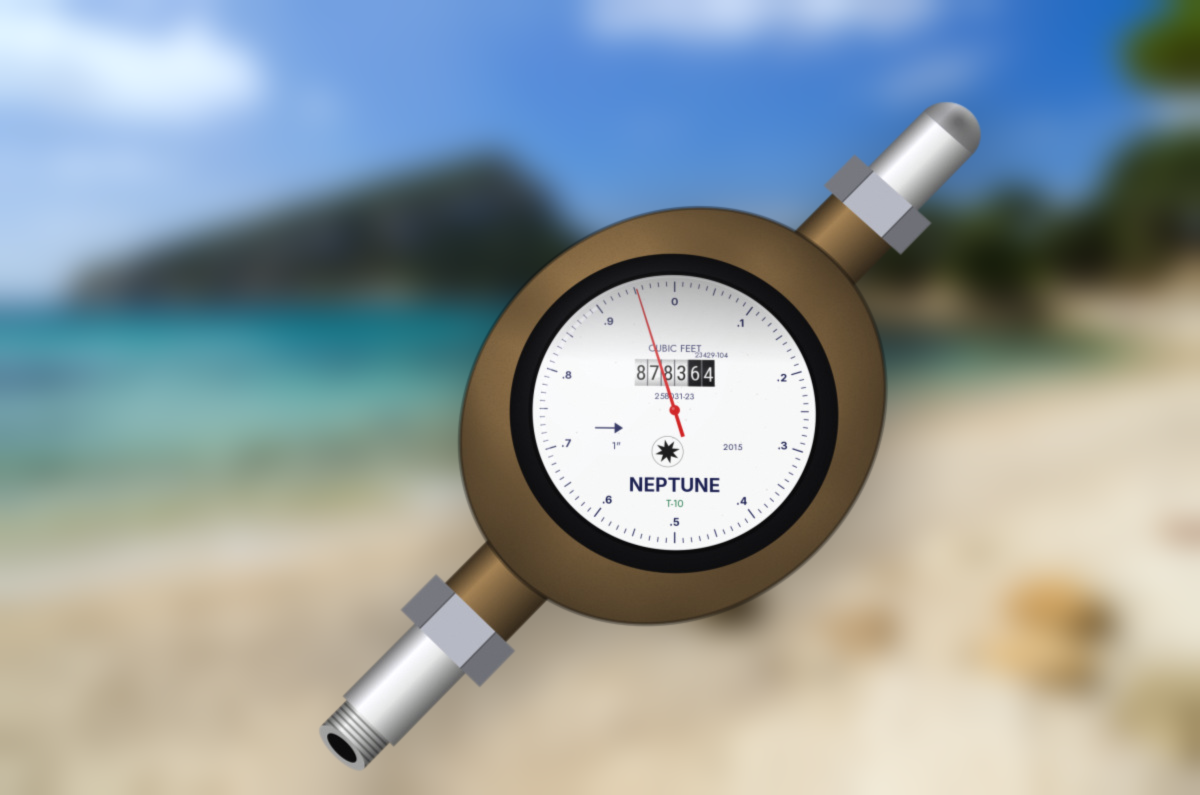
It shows 878363.95; ft³
